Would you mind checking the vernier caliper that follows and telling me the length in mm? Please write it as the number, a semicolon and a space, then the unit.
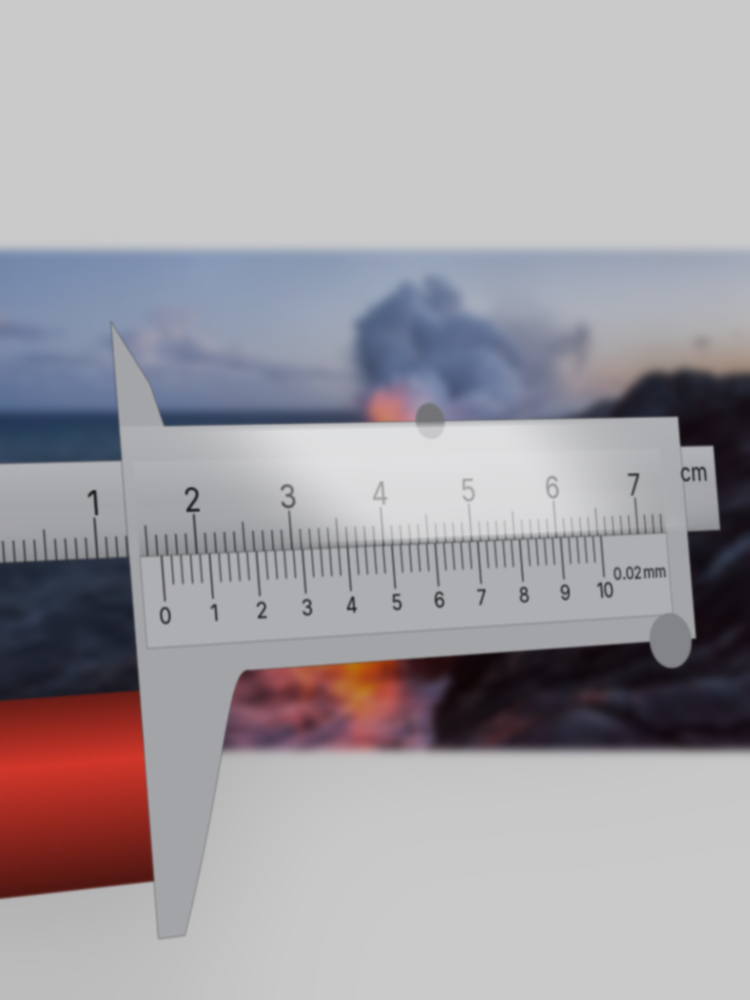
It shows 16.4; mm
